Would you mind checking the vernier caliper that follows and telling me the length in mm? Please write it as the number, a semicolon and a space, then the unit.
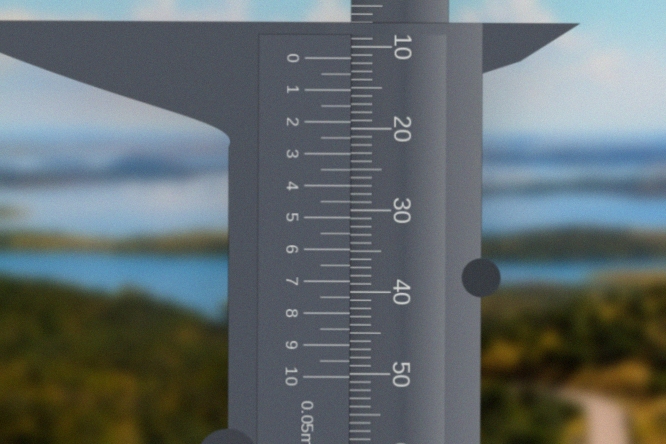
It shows 11.4; mm
